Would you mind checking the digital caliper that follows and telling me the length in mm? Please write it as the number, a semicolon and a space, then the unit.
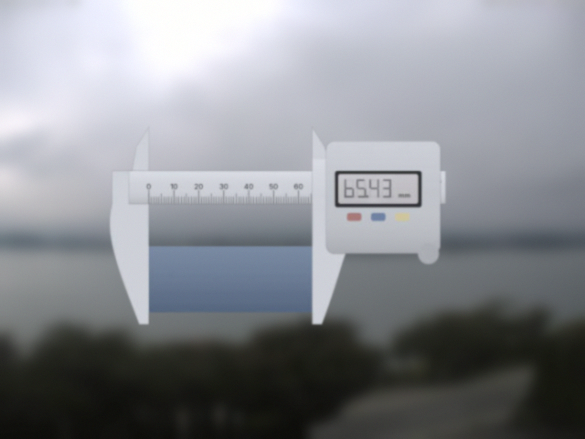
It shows 65.43; mm
